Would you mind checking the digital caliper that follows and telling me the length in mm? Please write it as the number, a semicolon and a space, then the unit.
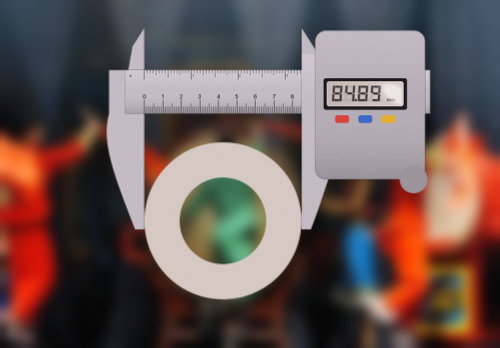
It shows 84.89; mm
